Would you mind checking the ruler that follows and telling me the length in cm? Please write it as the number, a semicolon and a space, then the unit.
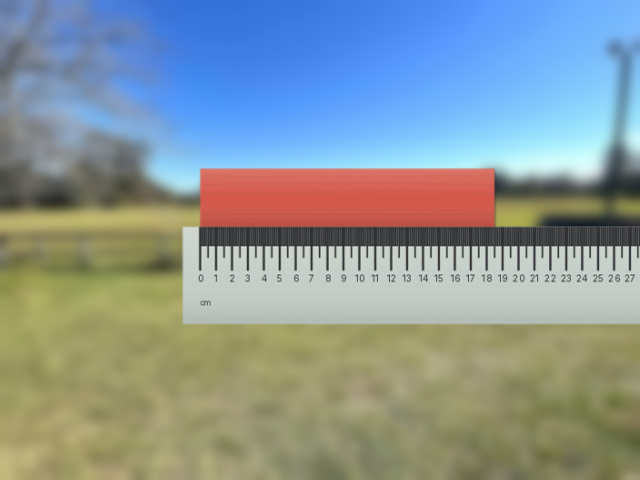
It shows 18.5; cm
